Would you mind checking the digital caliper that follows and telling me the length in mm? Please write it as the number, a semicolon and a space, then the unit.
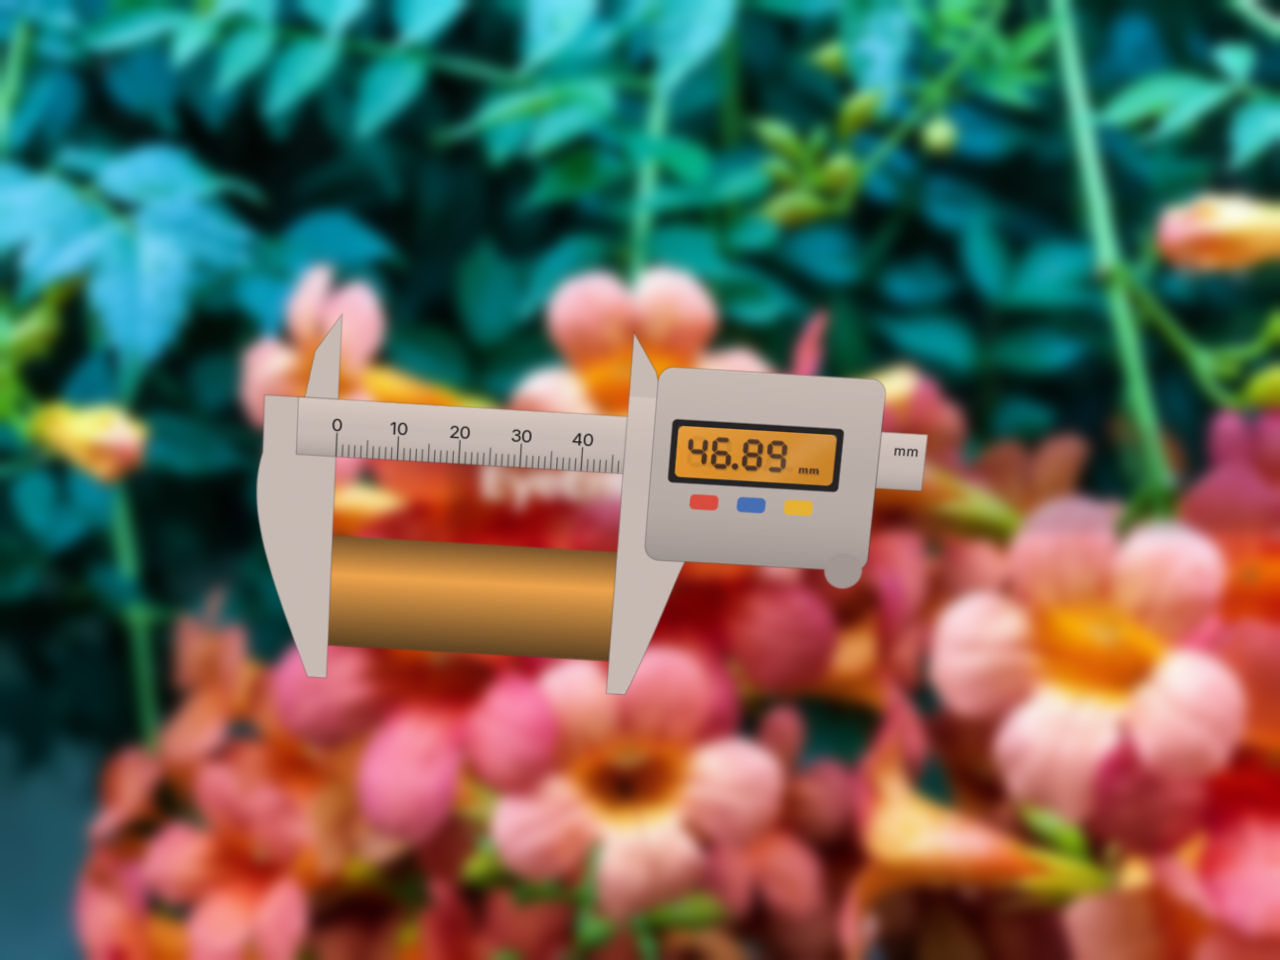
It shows 46.89; mm
